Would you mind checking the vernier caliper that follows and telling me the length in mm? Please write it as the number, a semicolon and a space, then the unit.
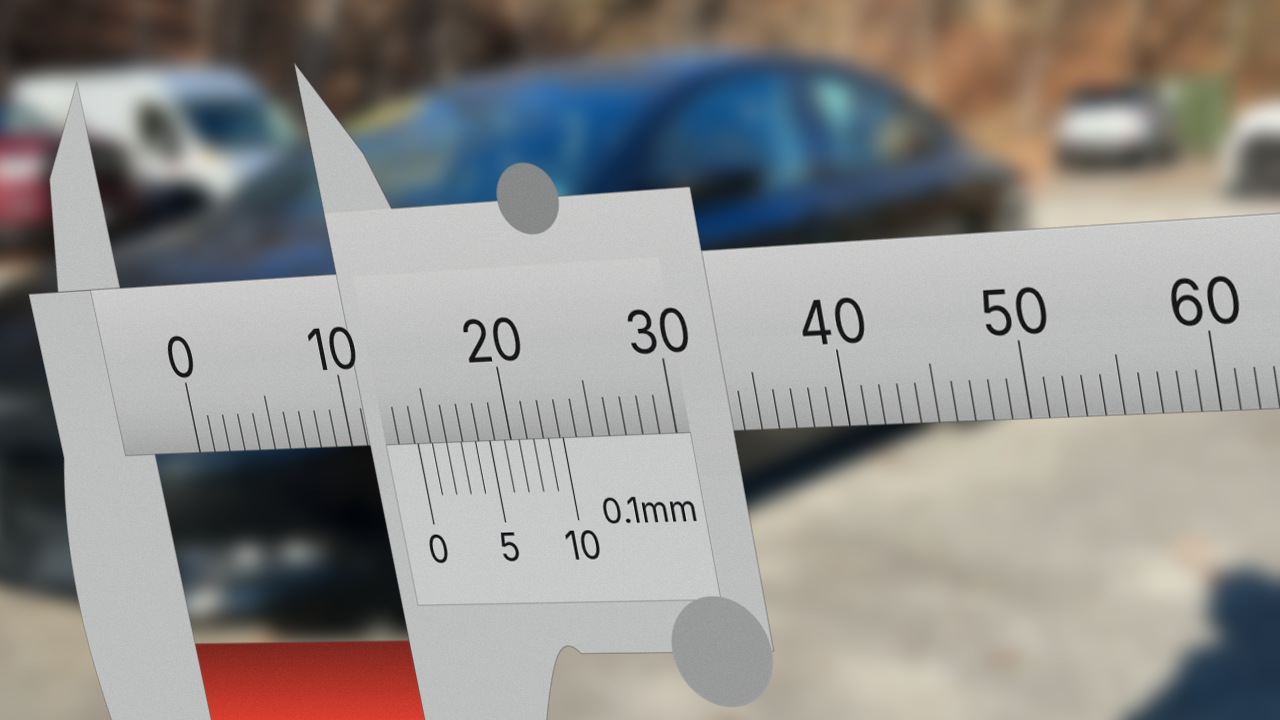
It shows 14.2; mm
